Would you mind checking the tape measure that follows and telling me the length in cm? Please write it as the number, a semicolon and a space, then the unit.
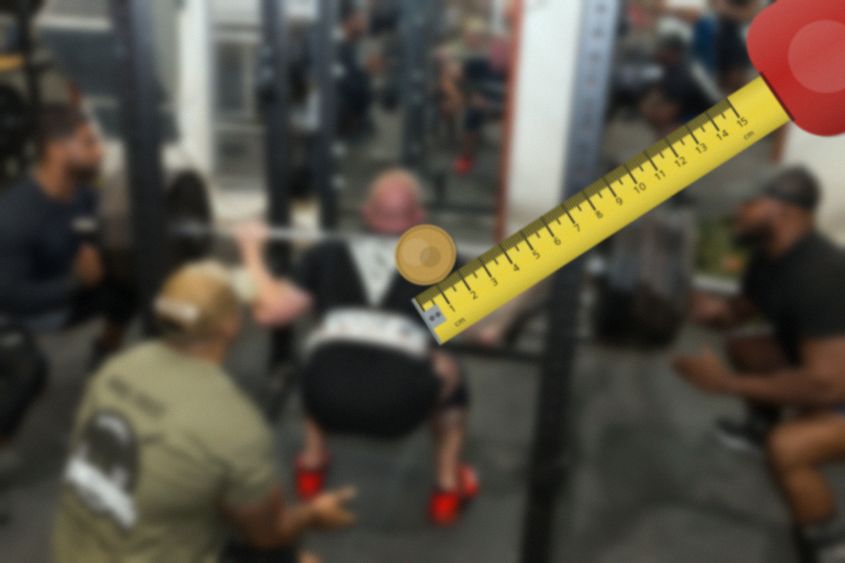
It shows 2.5; cm
